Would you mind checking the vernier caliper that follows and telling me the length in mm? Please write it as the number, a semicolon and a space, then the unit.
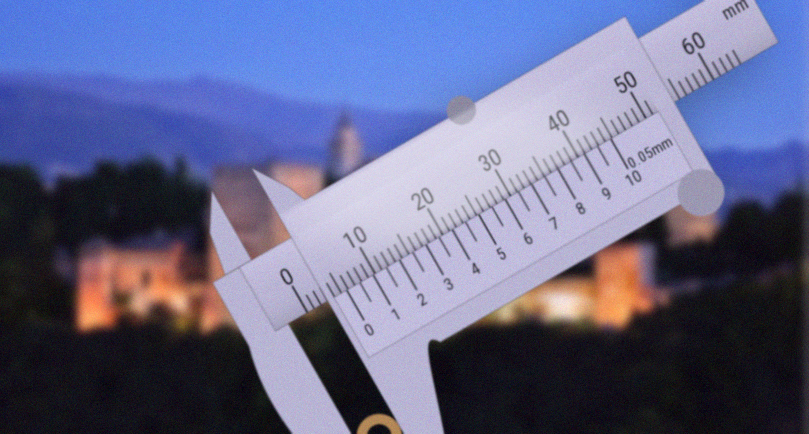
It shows 5.8; mm
